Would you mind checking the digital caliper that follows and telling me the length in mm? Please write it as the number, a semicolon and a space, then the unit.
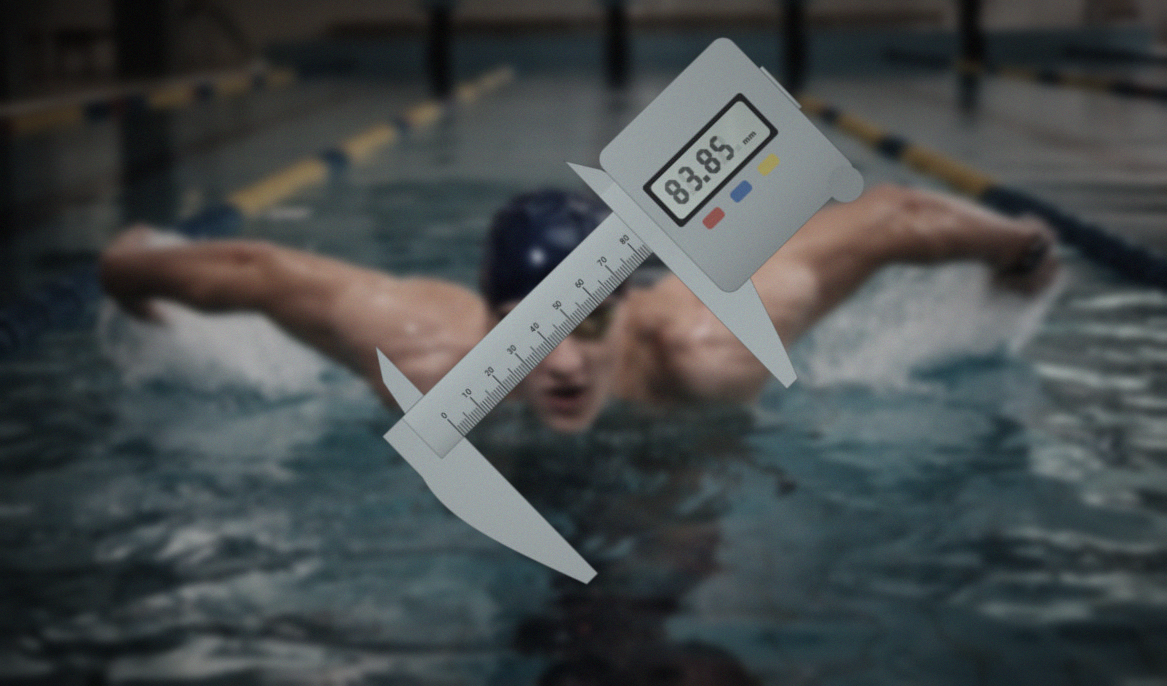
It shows 83.85; mm
